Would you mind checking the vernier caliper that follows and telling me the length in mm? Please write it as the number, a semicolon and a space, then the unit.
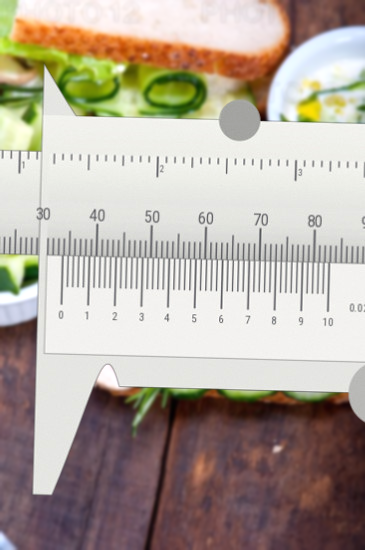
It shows 33.8; mm
